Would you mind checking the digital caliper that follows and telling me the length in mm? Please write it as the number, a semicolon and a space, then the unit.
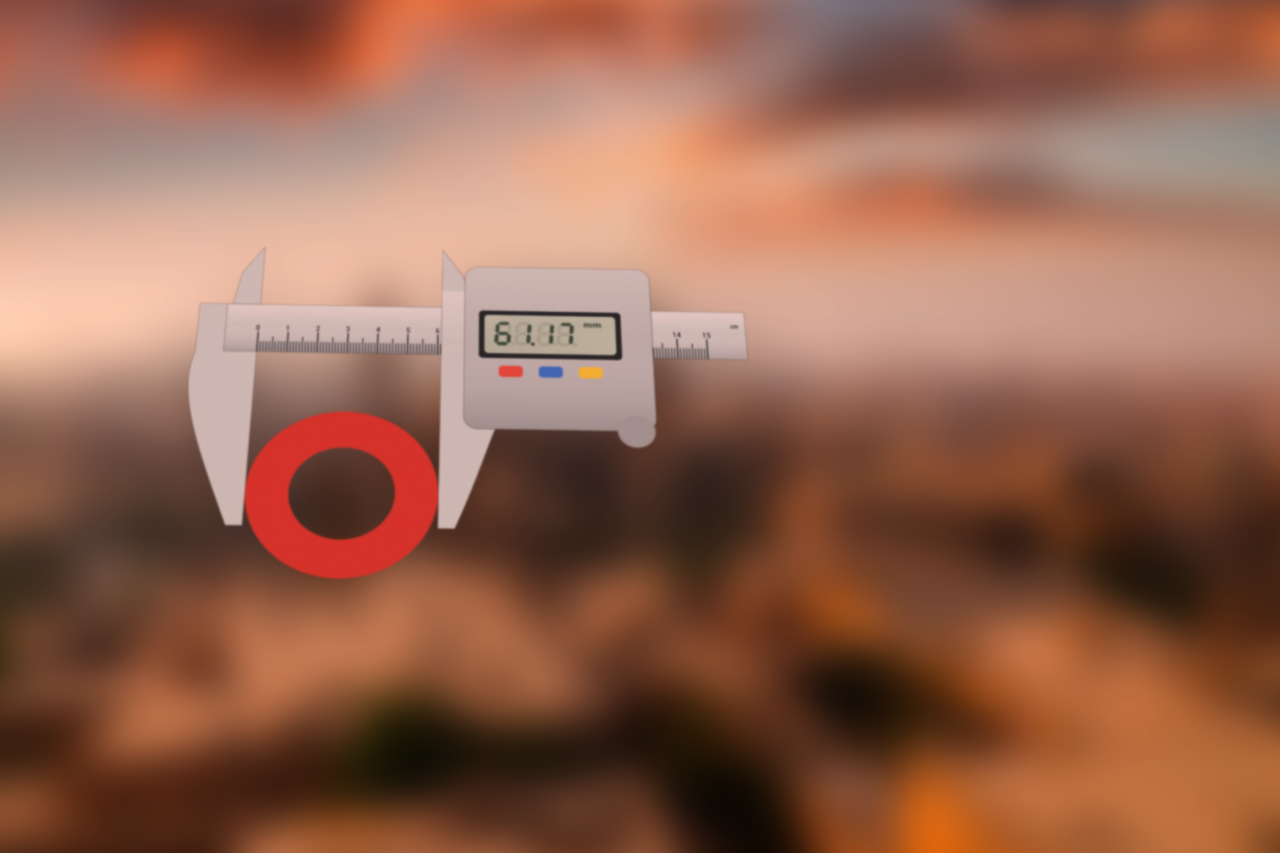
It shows 61.17; mm
